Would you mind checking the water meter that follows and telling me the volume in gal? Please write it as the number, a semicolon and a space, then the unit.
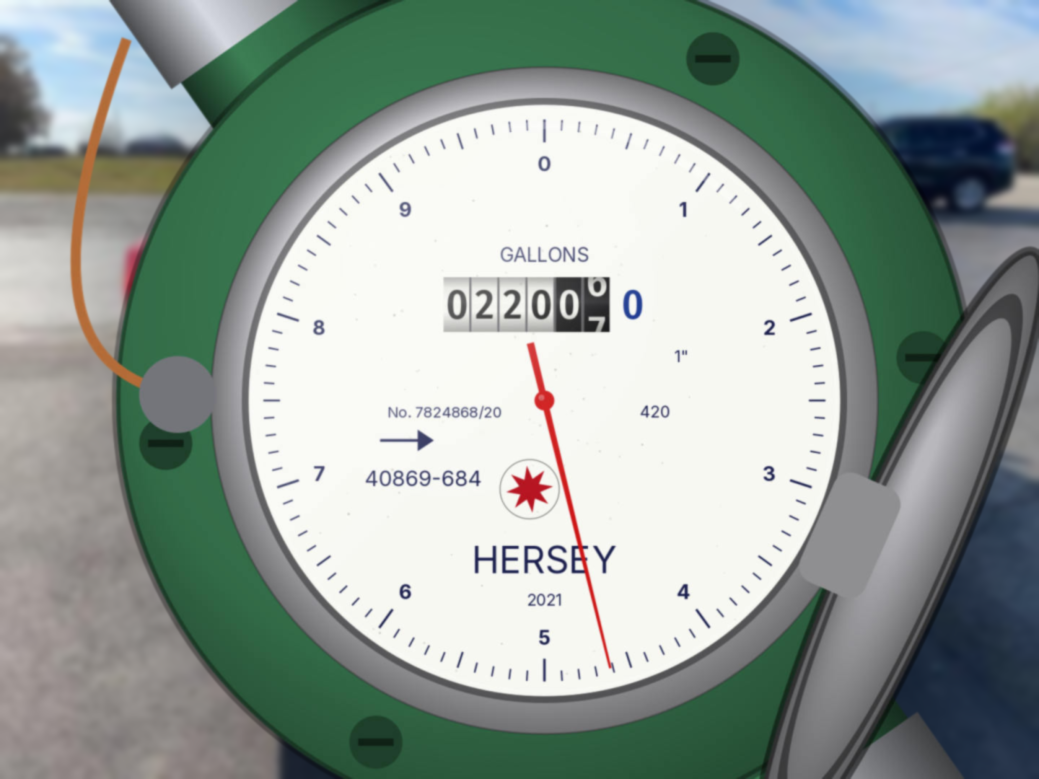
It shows 220064.6; gal
